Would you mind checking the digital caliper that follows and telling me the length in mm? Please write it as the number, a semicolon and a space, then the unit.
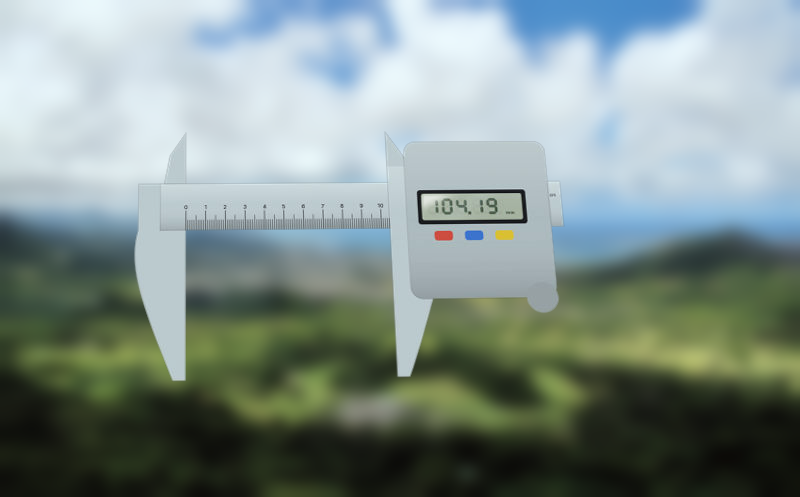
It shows 104.19; mm
